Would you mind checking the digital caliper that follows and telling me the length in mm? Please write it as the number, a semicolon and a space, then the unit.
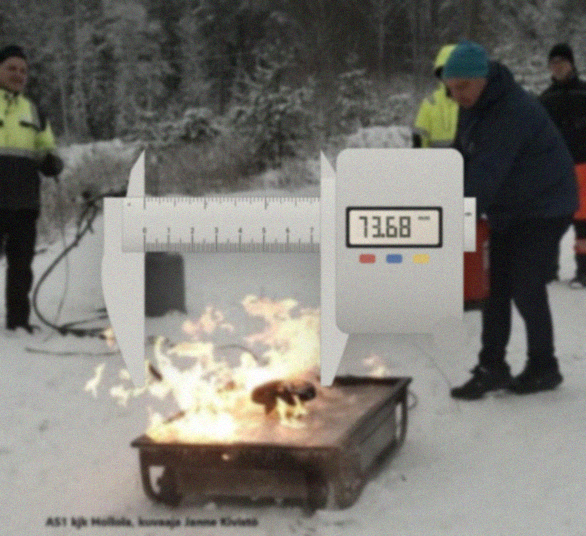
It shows 73.68; mm
